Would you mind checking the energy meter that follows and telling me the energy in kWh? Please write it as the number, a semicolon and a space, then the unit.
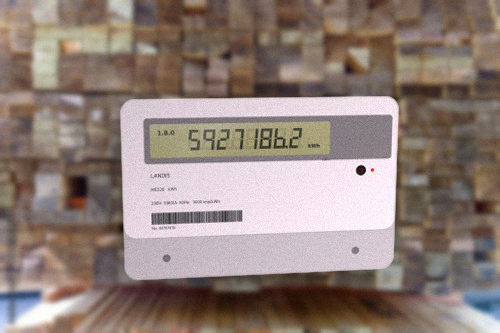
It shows 5927186.2; kWh
